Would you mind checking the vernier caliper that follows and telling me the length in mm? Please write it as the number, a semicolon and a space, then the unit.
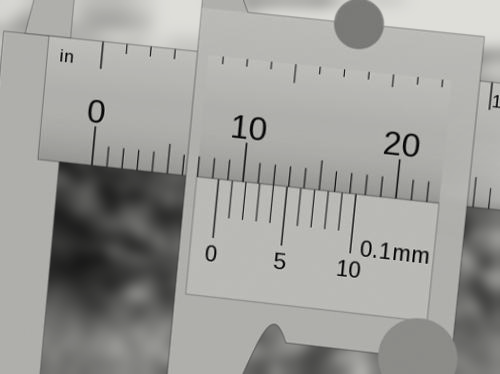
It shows 8.4; mm
